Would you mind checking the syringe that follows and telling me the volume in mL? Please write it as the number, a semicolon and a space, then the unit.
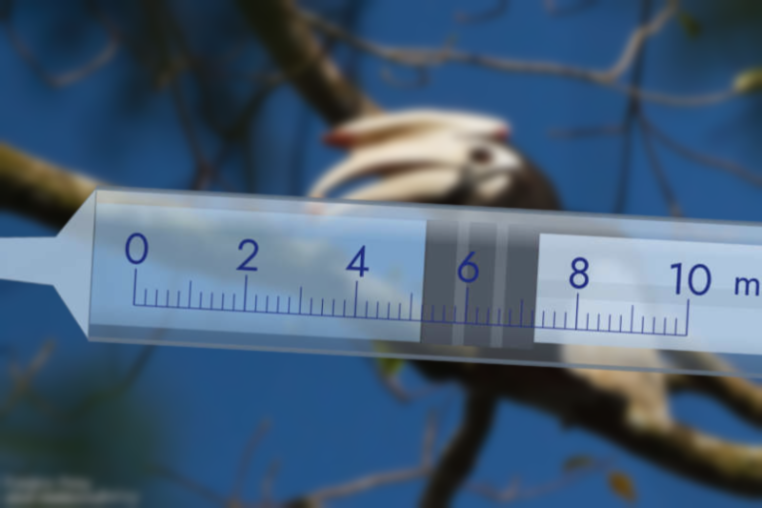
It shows 5.2; mL
